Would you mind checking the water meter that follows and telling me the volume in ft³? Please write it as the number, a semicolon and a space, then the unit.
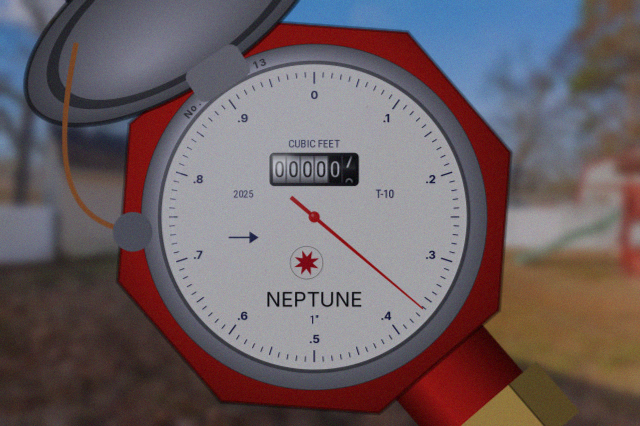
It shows 7.36; ft³
